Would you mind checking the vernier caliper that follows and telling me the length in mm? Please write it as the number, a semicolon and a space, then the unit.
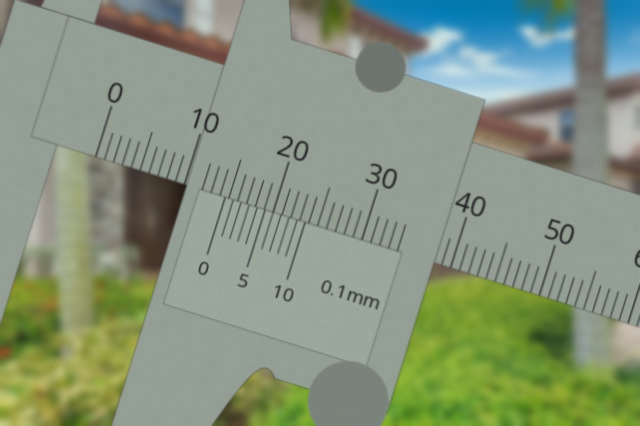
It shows 14.6; mm
